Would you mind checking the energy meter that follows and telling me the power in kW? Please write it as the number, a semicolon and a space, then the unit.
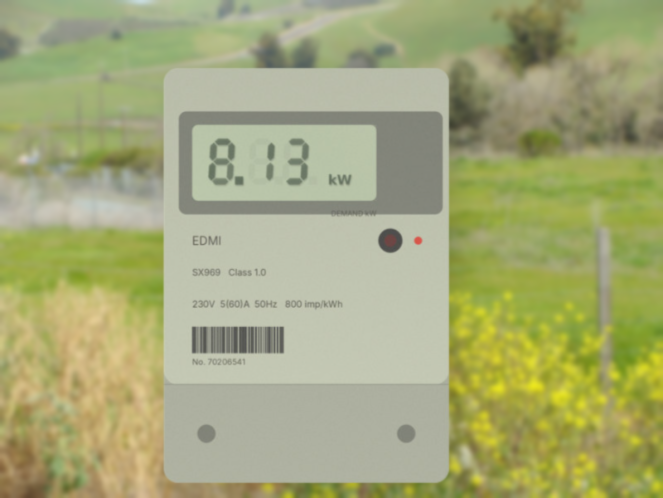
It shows 8.13; kW
